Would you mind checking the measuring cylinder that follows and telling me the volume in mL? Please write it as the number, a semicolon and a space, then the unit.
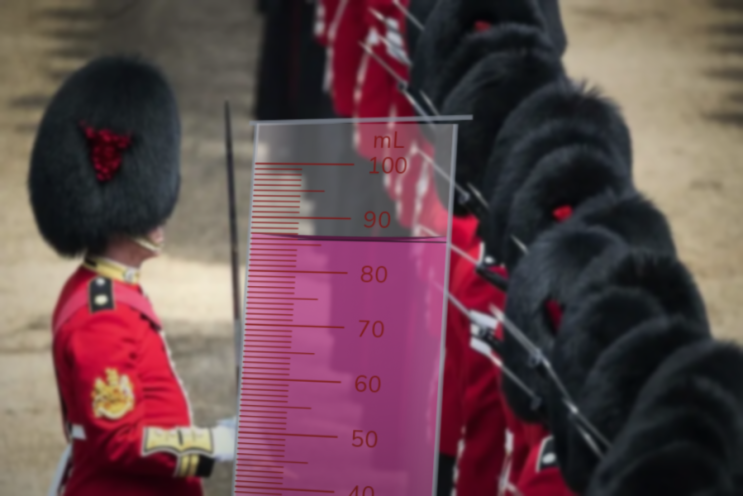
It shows 86; mL
